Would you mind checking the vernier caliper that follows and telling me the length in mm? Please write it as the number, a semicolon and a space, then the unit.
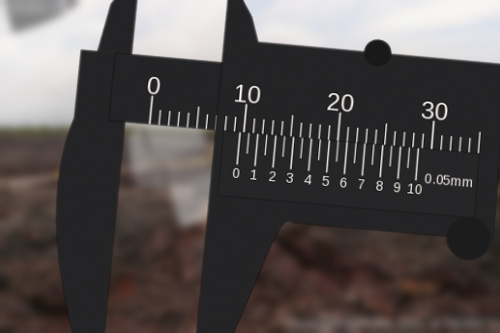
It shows 9.6; mm
